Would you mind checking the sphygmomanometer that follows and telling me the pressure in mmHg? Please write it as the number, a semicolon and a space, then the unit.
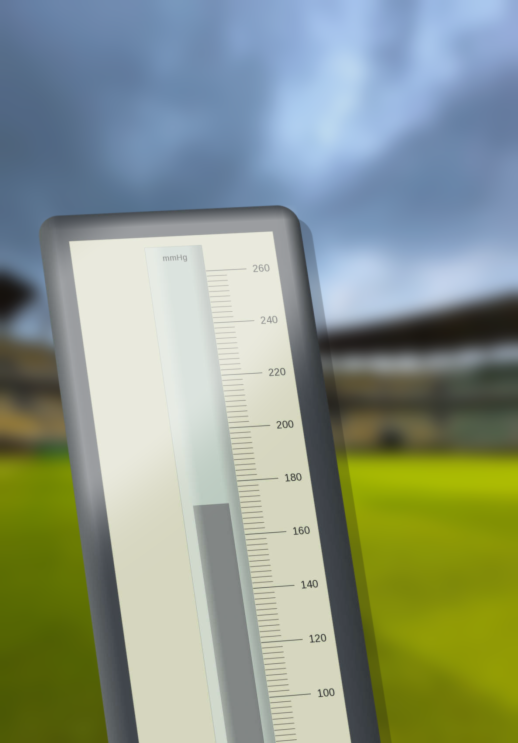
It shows 172; mmHg
